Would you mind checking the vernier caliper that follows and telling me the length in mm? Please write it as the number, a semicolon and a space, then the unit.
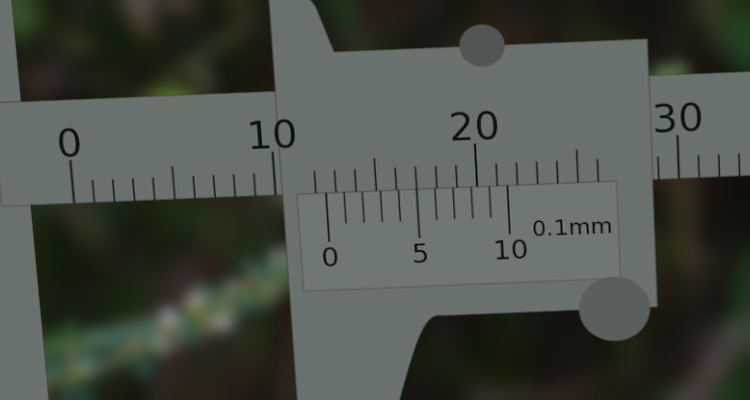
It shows 12.5; mm
